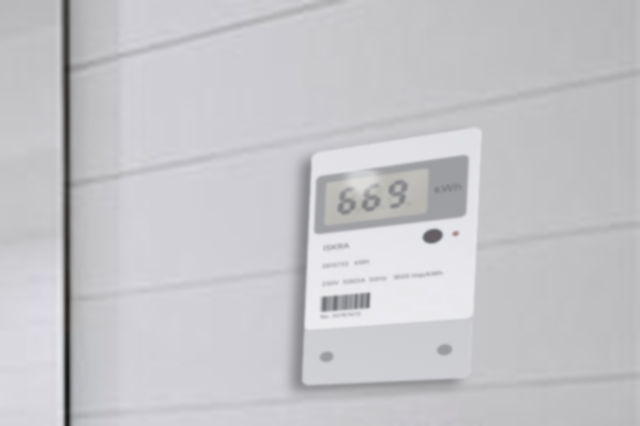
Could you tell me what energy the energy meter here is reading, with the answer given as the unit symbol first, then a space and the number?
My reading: kWh 669
